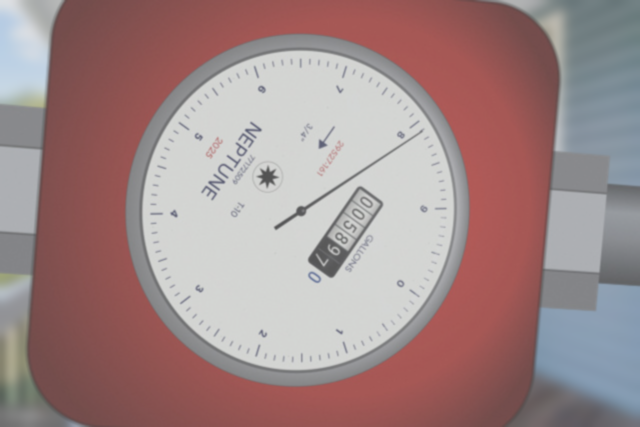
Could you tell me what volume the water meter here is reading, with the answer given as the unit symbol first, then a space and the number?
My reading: gal 58968.1
